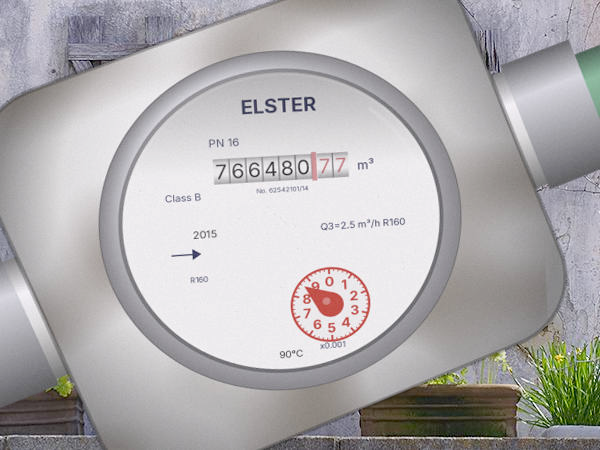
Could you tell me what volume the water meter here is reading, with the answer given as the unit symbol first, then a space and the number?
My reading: m³ 766480.778
